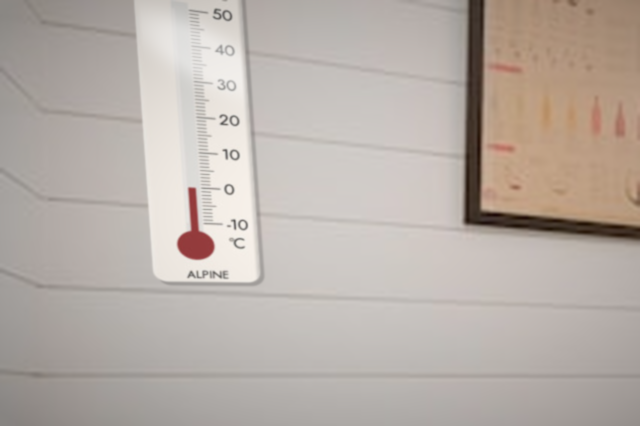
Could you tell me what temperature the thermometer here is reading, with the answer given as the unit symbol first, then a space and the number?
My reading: °C 0
